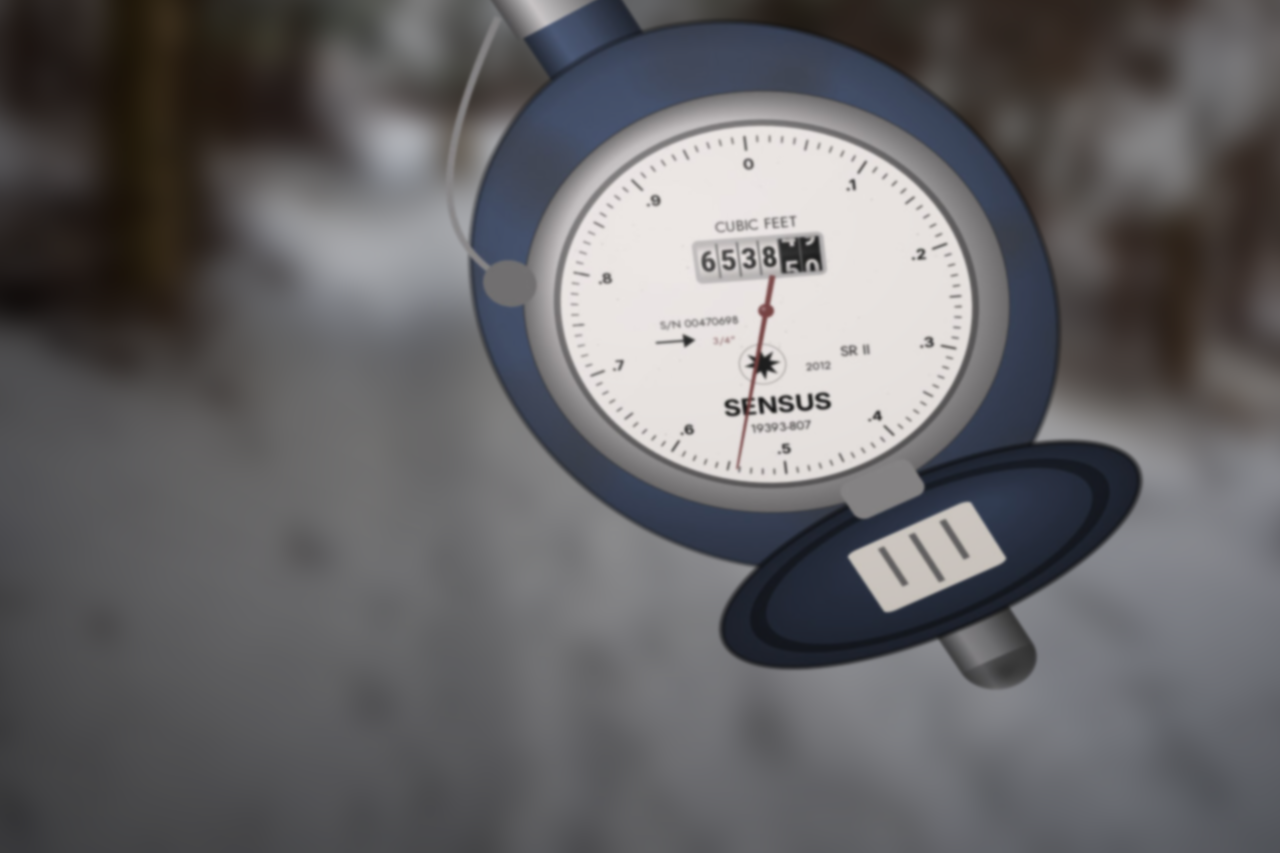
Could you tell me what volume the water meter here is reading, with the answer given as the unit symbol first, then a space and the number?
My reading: ft³ 653849.54
